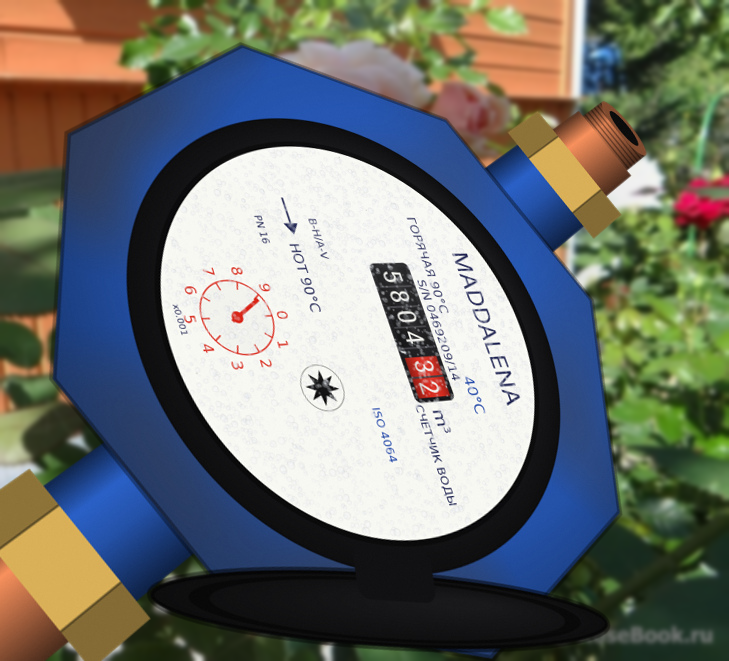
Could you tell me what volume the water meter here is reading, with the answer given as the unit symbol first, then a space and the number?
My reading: m³ 5804.319
